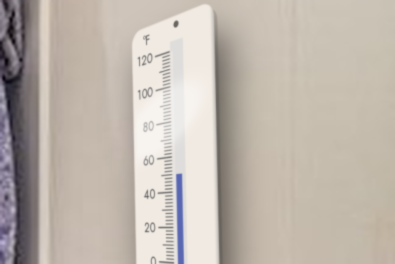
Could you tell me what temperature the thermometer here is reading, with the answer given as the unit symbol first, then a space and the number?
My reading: °F 50
